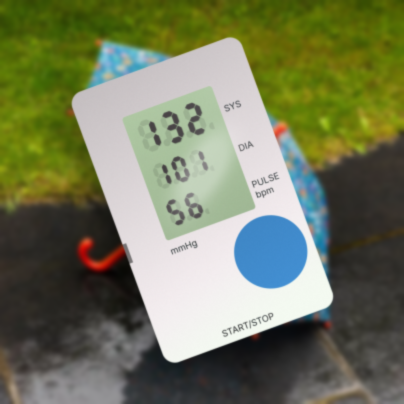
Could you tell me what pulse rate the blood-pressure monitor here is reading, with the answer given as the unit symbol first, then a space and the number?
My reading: bpm 56
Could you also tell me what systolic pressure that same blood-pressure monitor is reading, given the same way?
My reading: mmHg 132
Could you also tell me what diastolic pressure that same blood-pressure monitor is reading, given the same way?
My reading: mmHg 101
